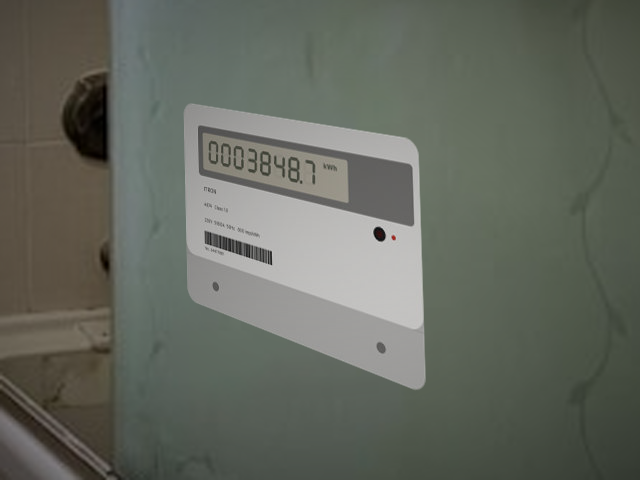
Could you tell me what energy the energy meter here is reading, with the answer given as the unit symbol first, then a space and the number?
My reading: kWh 3848.7
